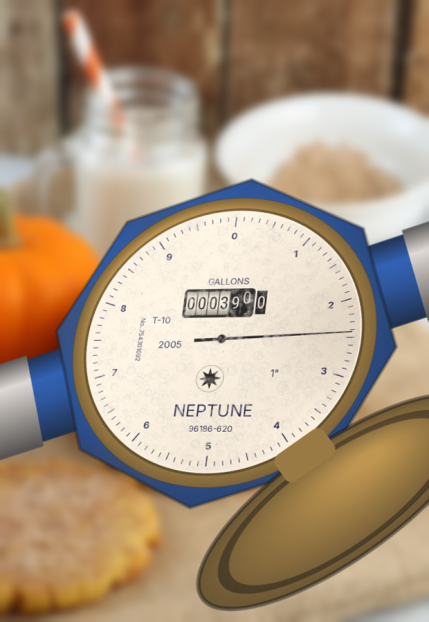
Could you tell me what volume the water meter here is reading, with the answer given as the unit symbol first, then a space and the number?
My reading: gal 3902.4
